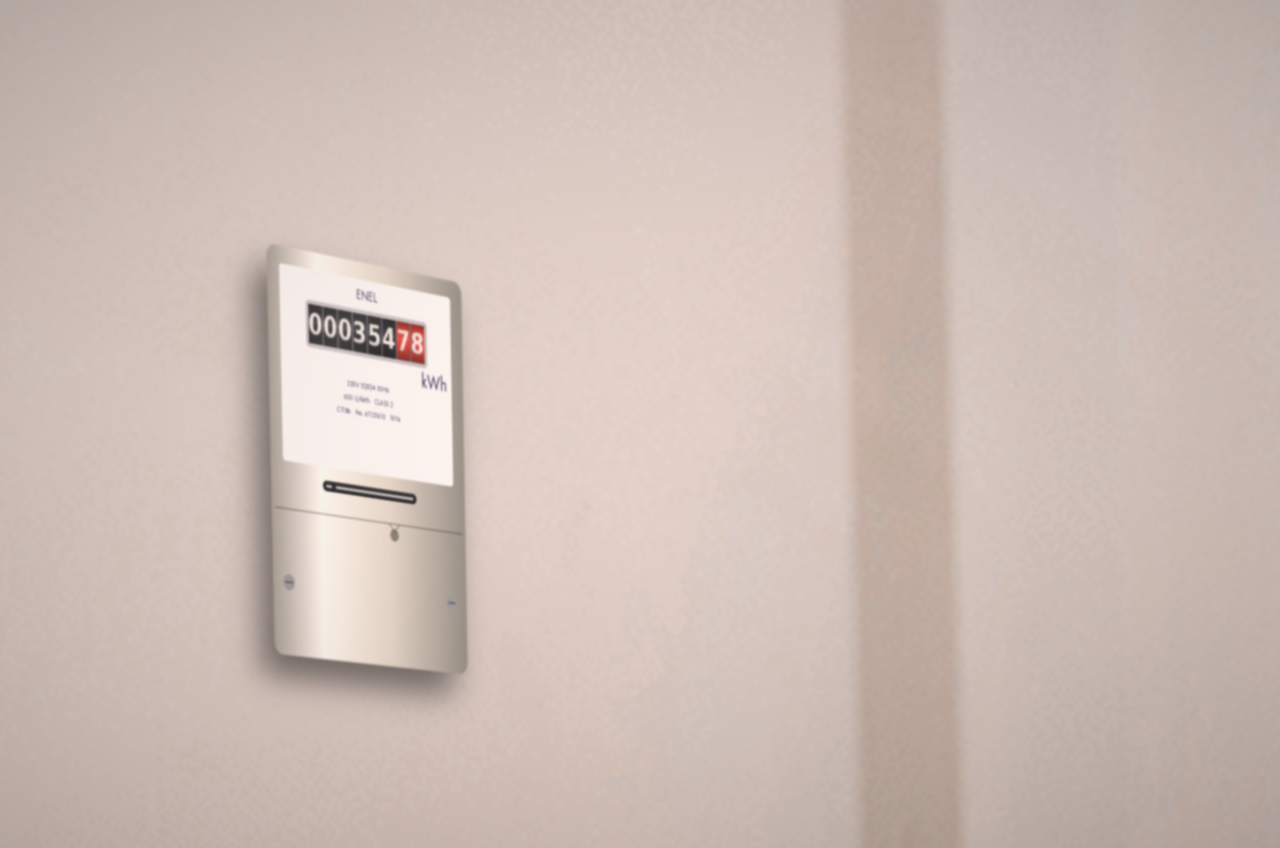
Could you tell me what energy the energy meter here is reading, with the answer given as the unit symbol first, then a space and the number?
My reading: kWh 354.78
